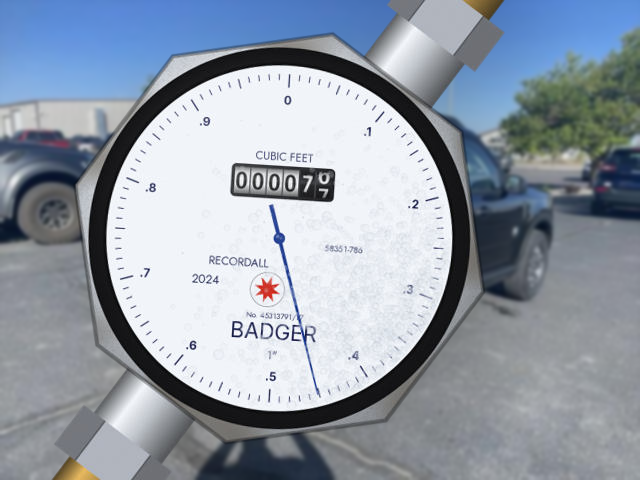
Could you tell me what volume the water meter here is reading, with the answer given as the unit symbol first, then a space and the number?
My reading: ft³ 76.45
